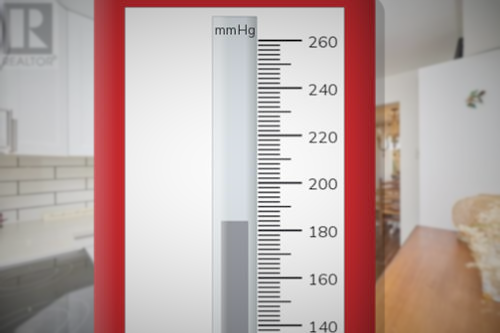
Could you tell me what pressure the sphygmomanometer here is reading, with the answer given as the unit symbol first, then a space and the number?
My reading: mmHg 184
